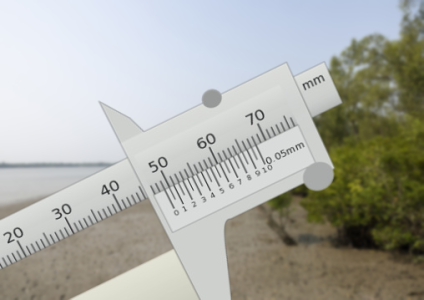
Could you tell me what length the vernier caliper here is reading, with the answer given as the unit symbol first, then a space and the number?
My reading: mm 49.0
